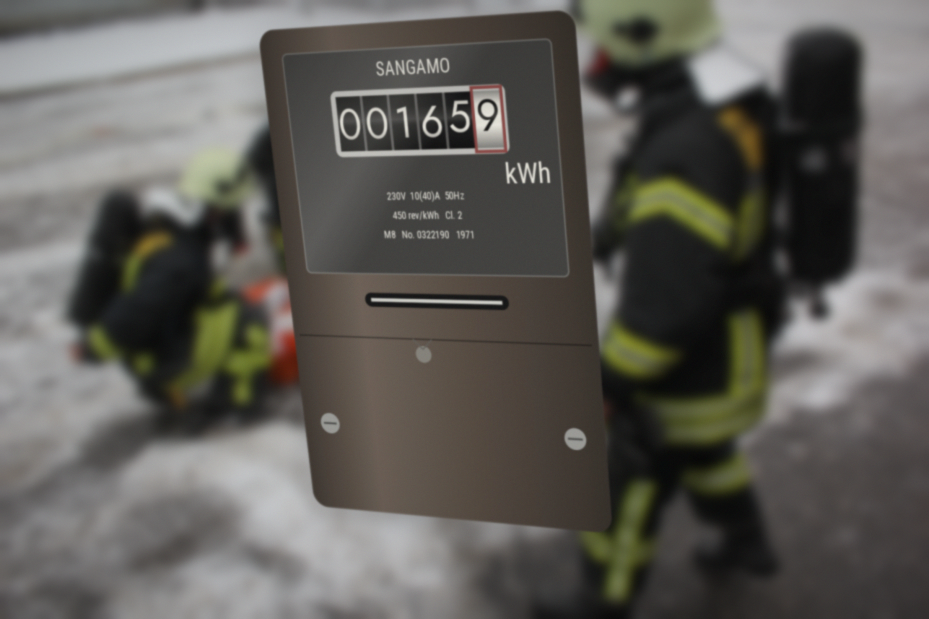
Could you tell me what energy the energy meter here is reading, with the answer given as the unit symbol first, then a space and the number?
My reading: kWh 165.9
